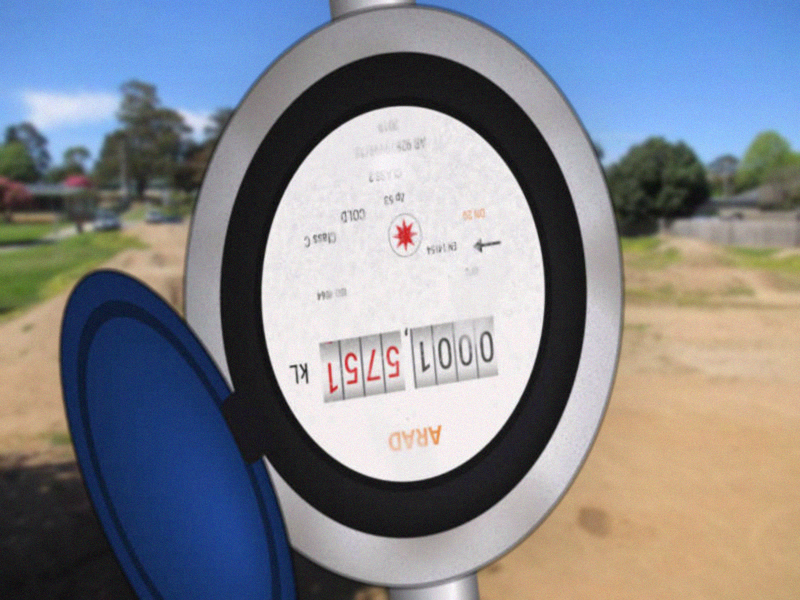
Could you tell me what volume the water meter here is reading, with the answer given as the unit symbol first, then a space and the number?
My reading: kL 1.5751
